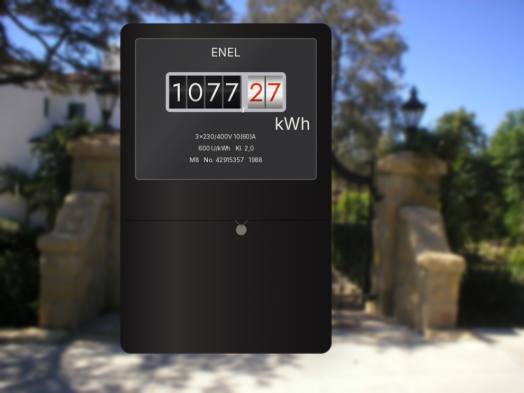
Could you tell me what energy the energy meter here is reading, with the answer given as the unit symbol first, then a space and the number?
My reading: kWh 1077.27
